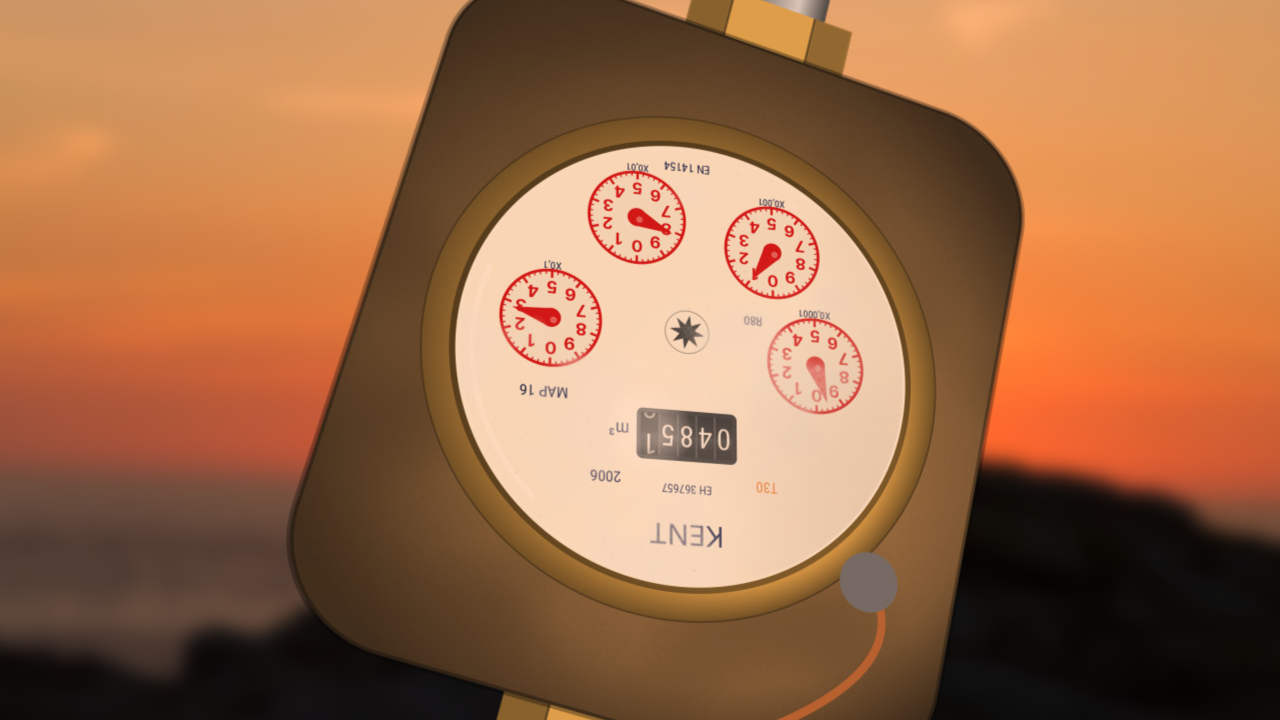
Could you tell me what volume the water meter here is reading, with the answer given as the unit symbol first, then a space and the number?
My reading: m³ 4851.2809
